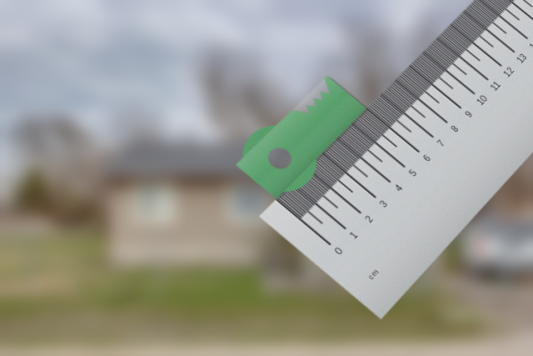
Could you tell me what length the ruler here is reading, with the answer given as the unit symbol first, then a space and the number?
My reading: cm 6
